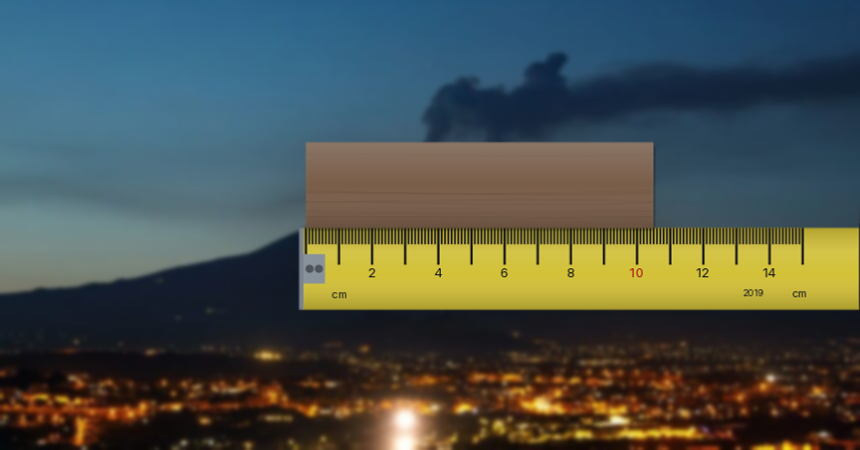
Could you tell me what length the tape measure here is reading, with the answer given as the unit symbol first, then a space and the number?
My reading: cm 10.5
